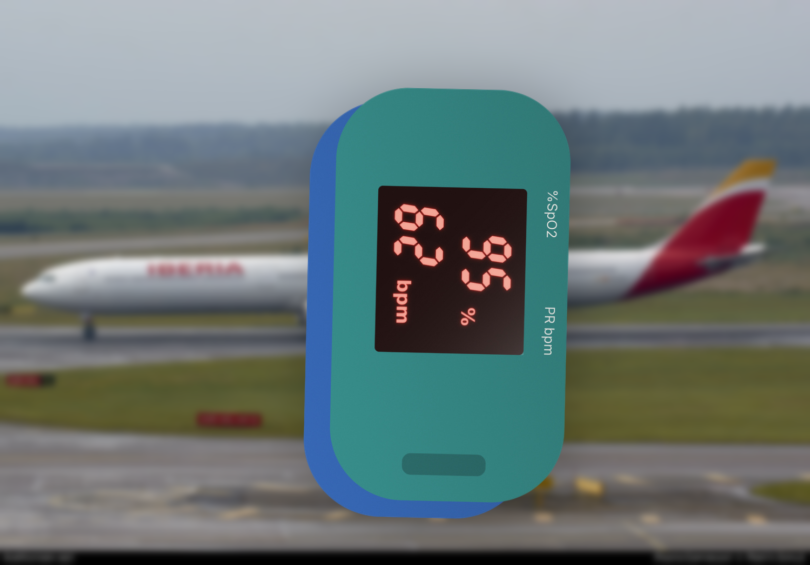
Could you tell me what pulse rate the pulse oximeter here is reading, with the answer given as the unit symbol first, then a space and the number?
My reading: bpm 62
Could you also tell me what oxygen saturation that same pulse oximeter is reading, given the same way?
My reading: % 95
